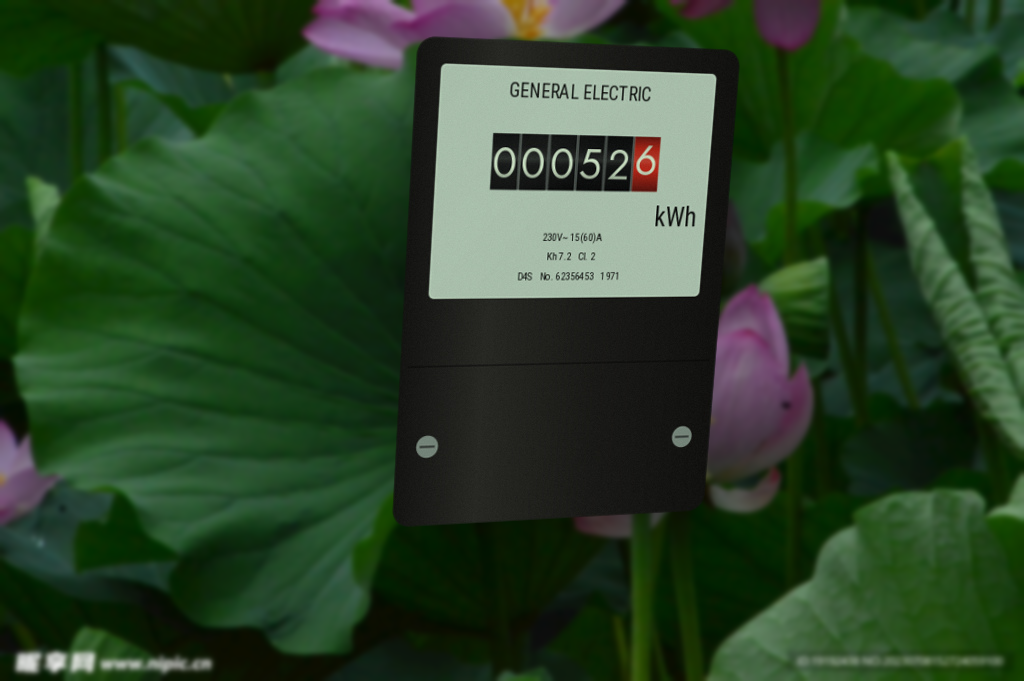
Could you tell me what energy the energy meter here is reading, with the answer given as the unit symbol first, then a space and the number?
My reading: kWh 52.6
